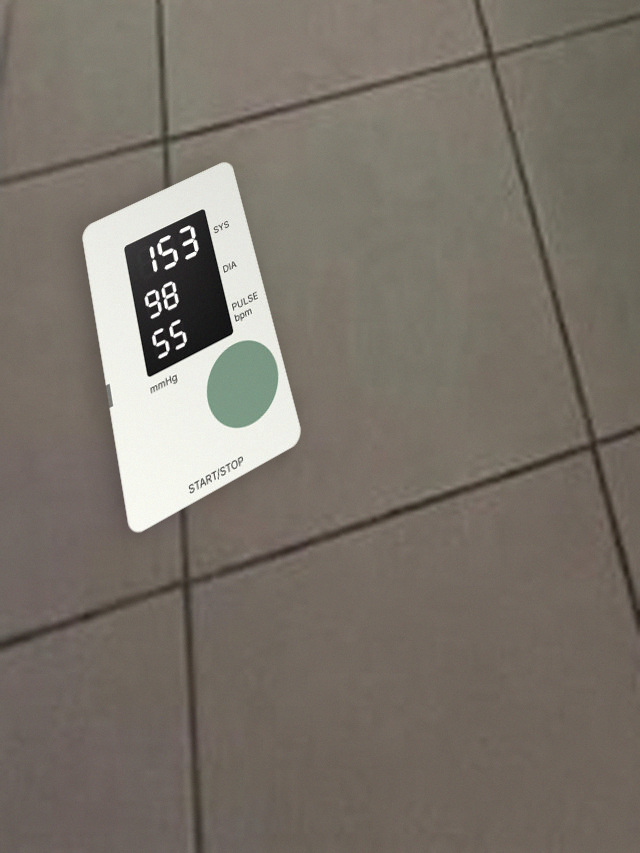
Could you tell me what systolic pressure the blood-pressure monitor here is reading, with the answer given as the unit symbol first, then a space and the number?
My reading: mmHg 153
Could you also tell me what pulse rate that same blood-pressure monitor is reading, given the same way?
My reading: bpm 55
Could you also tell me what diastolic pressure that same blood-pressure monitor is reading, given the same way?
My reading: mmHg 98
